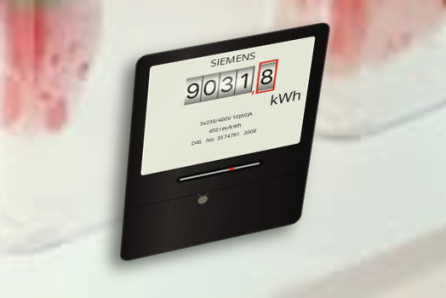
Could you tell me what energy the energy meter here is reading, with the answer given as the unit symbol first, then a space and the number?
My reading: kWh 9031.8
